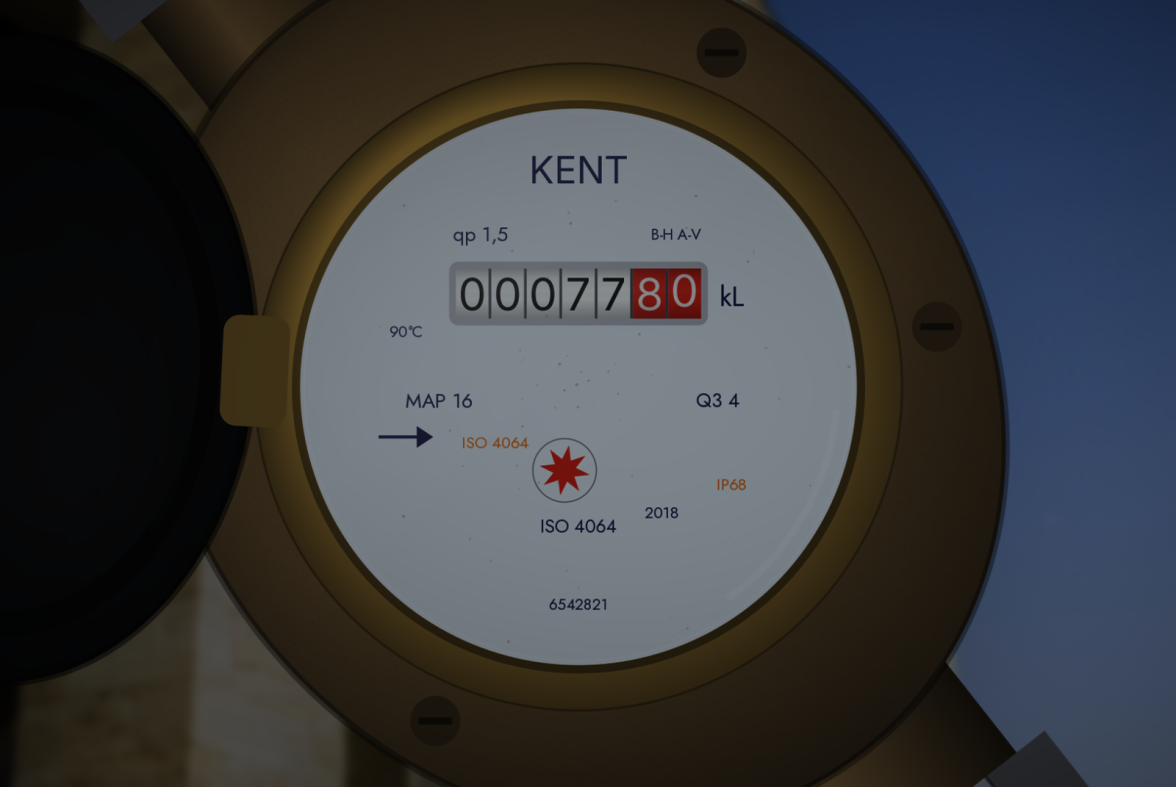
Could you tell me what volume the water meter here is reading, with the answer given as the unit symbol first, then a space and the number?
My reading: kL 77.80
